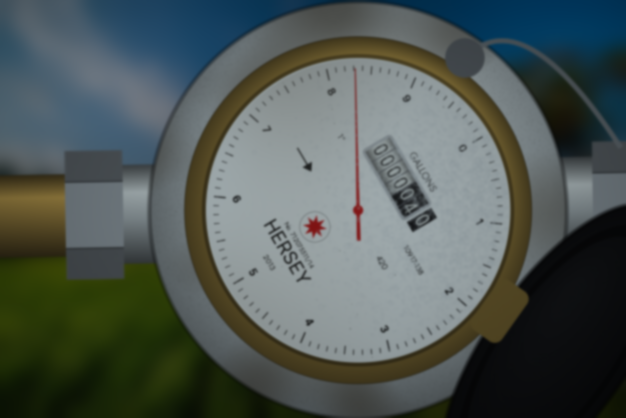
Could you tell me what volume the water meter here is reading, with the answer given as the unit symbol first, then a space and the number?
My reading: gal 38.3
